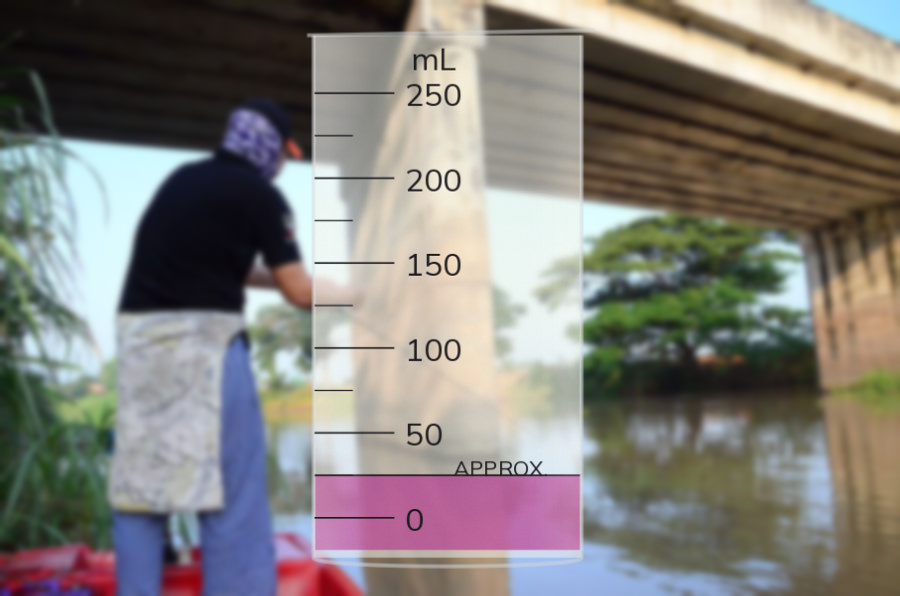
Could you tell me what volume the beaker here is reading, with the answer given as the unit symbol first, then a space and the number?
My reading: mL 25
